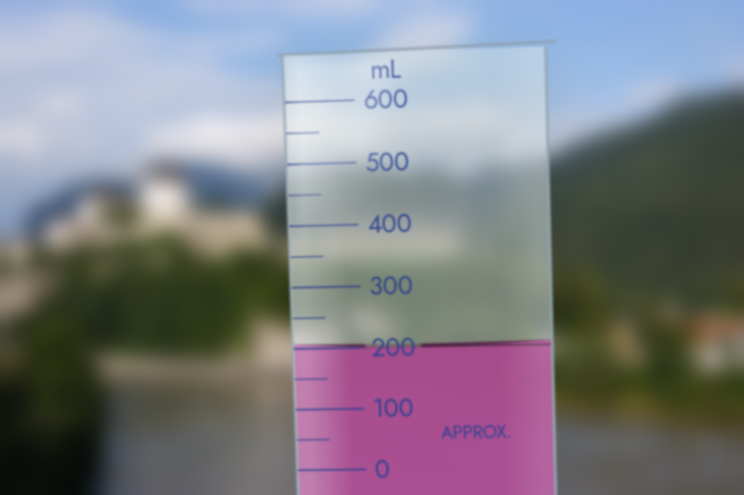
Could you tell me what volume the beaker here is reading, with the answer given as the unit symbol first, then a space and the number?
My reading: mL 200
